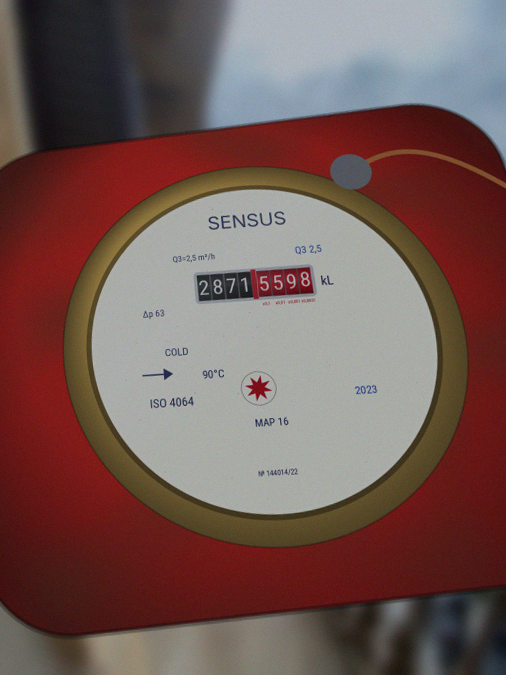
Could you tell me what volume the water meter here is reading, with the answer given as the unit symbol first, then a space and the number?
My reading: kL 2871.5598
